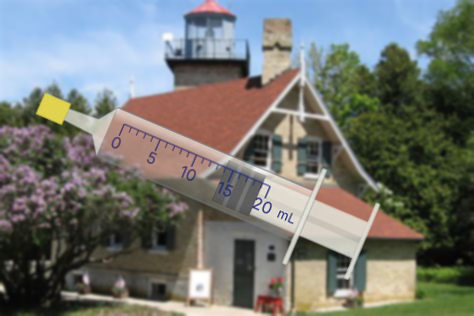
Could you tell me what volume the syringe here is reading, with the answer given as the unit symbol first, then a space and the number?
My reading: mL 14
